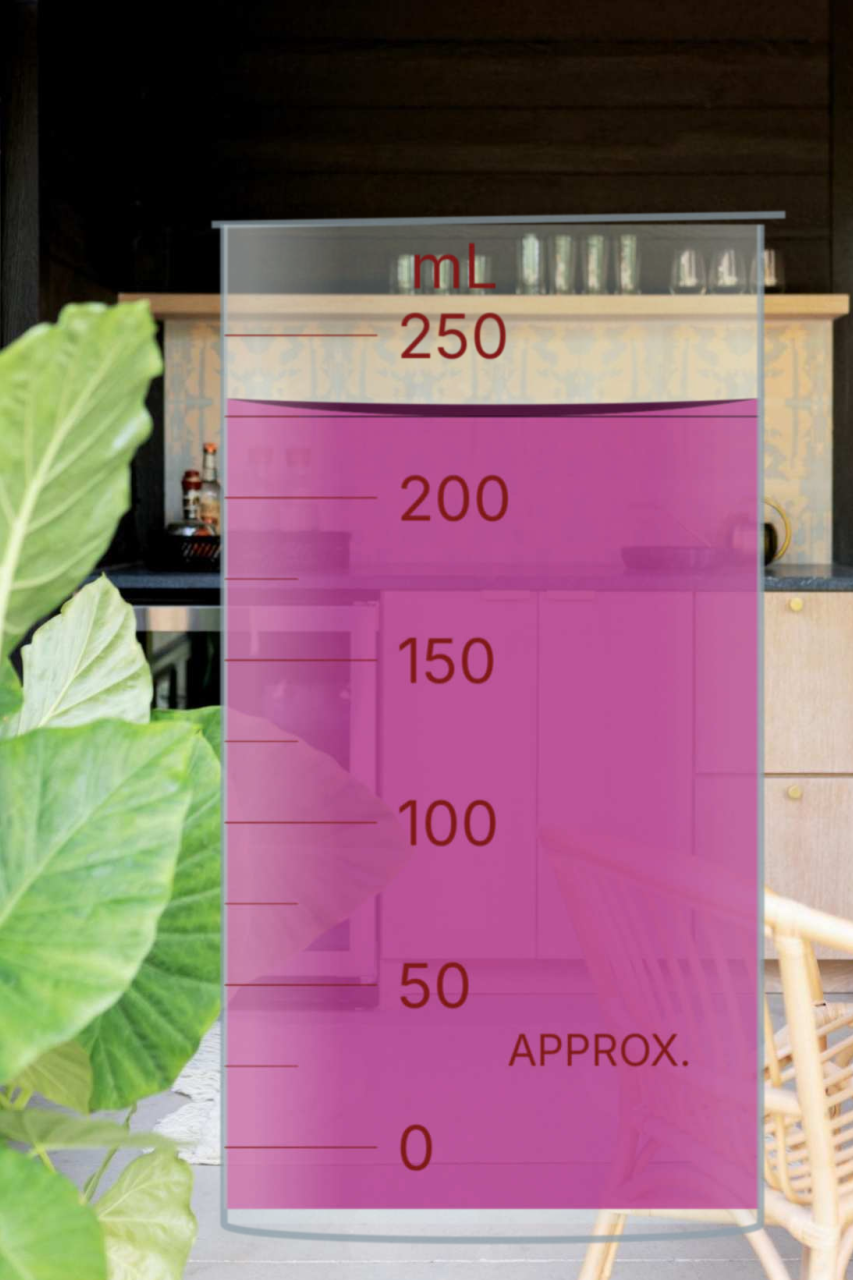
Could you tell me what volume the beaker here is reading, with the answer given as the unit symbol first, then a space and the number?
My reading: mL 225
